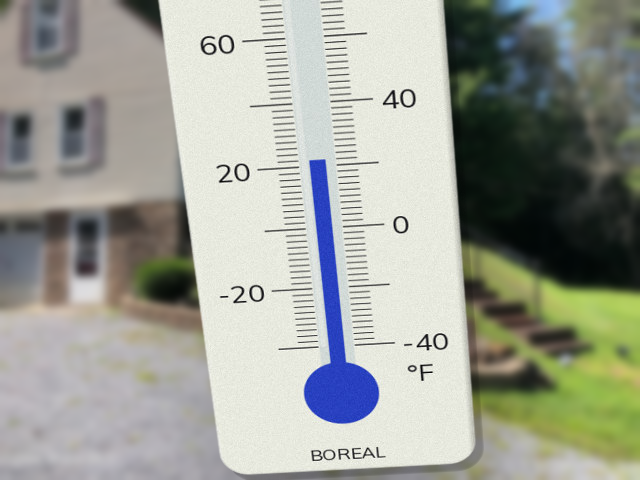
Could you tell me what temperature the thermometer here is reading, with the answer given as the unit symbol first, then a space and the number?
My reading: °F 22
